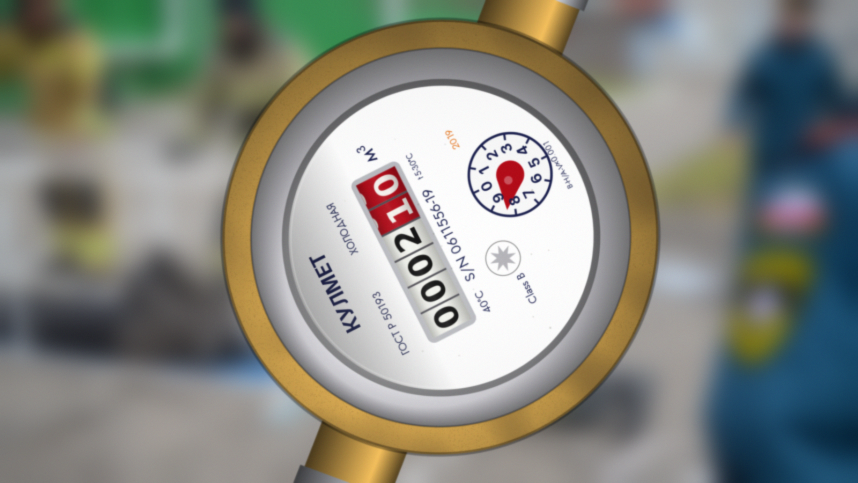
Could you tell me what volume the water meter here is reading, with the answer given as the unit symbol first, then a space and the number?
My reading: m³ 2.098
